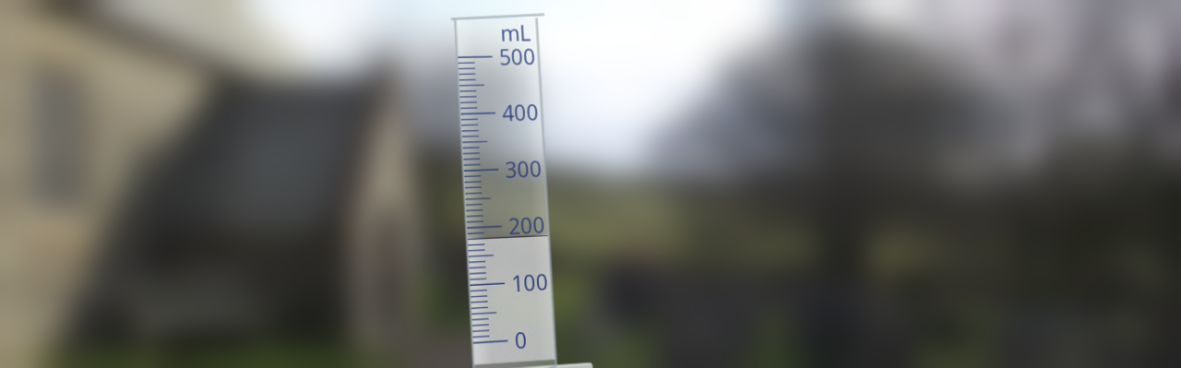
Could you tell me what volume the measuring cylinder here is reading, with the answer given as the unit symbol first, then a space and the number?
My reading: mL 180
